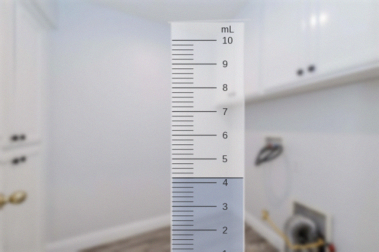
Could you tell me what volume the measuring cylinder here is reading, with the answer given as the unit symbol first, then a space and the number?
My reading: mL 4.2
